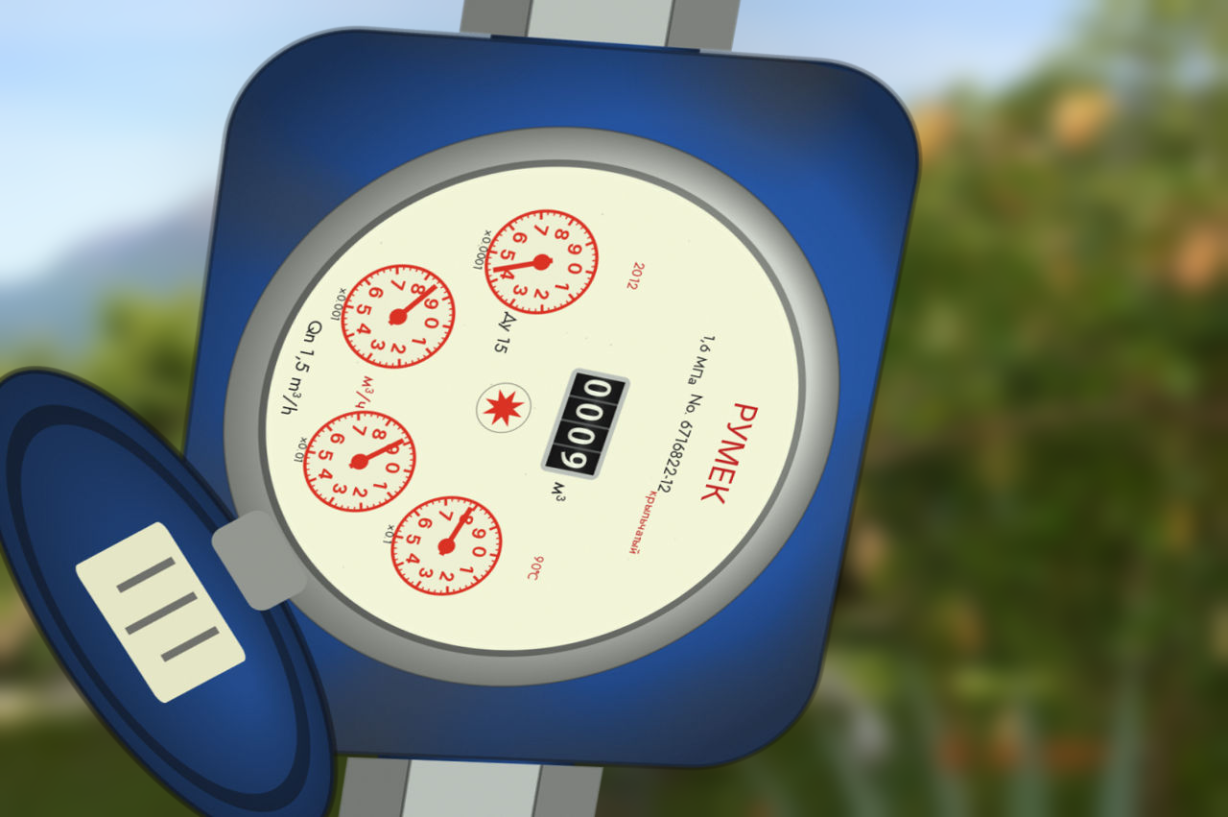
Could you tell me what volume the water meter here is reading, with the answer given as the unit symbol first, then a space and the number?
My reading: m³ 9.7884
